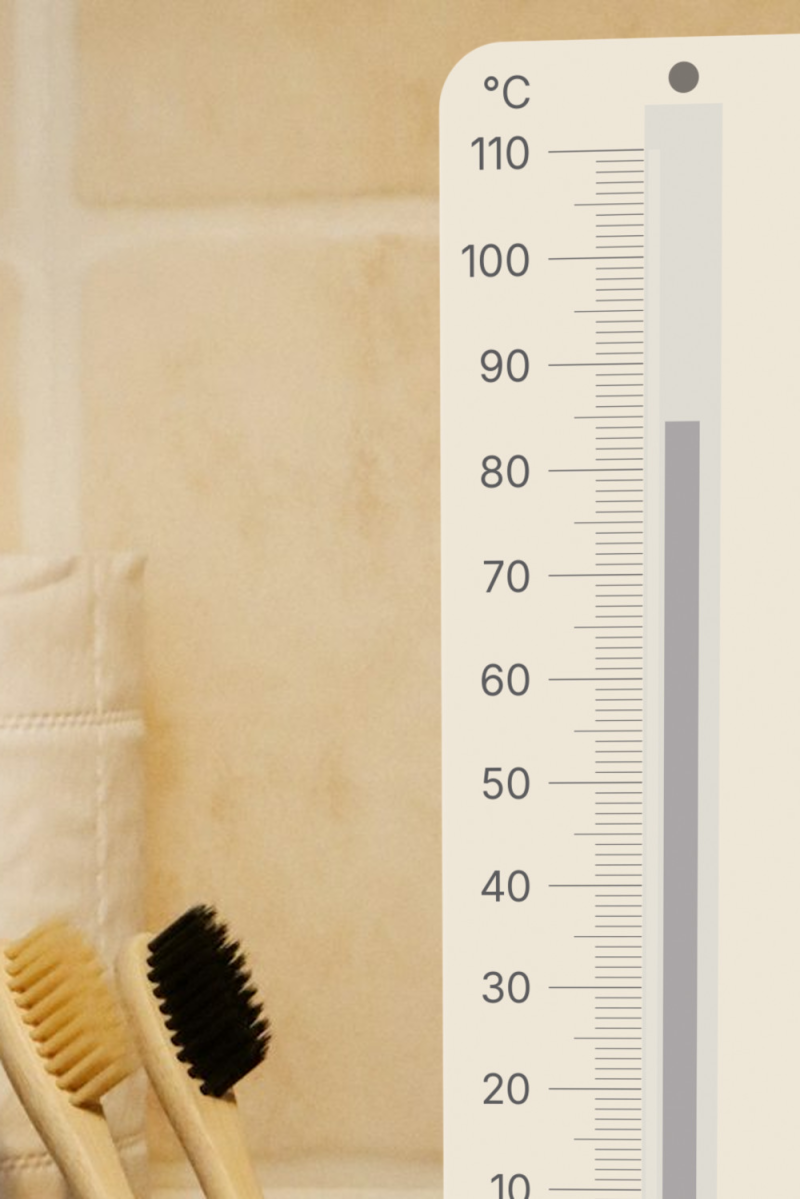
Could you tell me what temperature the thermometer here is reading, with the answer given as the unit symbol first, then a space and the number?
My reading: °C 84.5
